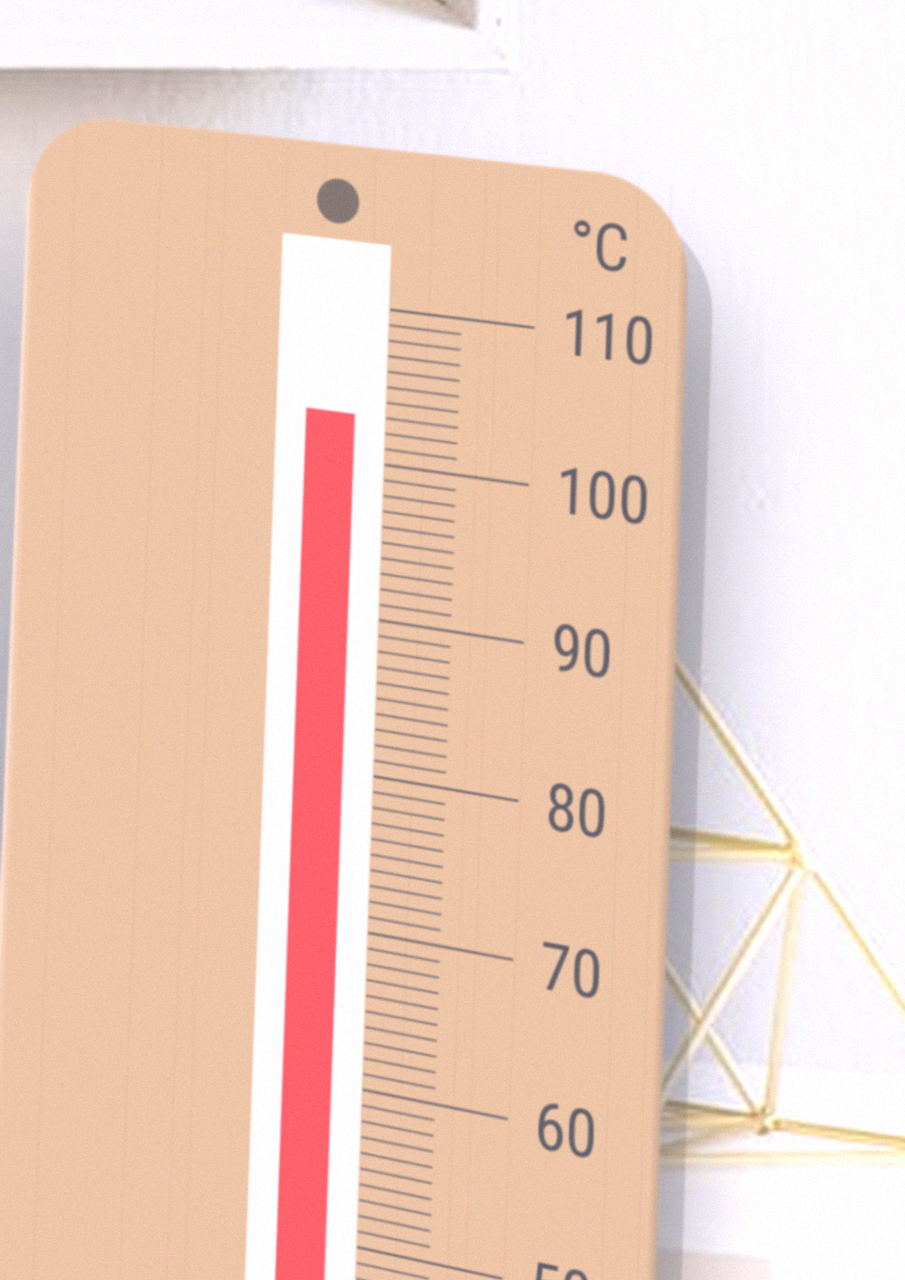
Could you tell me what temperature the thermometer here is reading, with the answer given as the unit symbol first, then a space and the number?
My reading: °C 103
